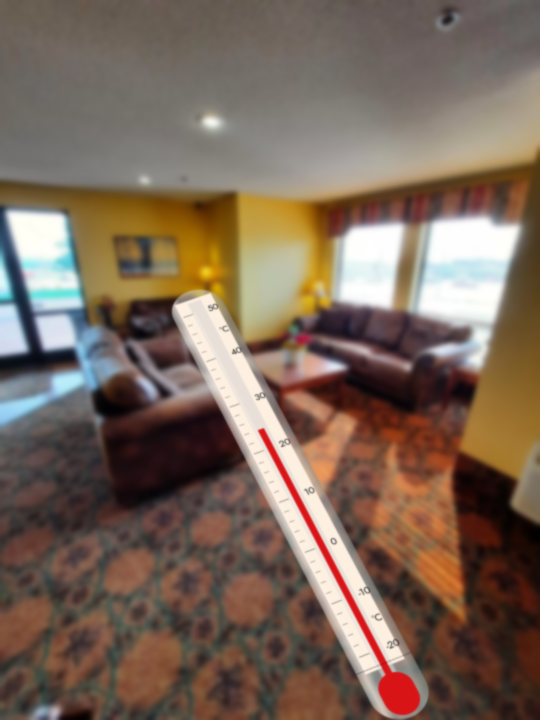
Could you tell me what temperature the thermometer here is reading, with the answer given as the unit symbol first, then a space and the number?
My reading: °C 24
